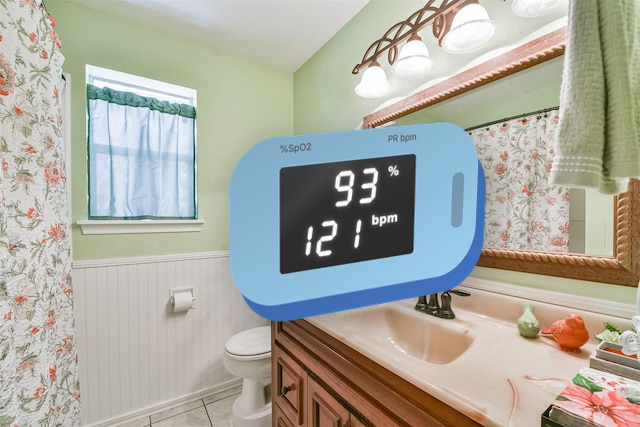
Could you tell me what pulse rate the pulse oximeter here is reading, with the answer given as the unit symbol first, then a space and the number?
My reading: bpm 121
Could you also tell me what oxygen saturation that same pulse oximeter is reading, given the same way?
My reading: % 93
